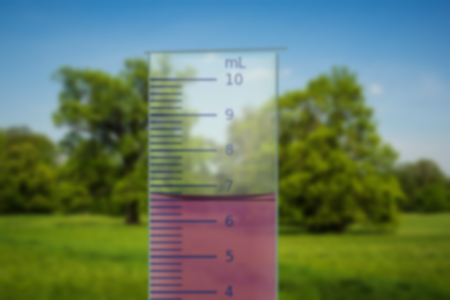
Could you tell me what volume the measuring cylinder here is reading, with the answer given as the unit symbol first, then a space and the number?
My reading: mL 6.6
